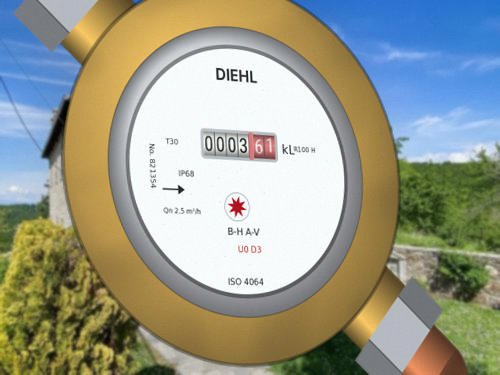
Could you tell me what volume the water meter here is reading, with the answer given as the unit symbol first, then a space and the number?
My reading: kL 3.61
